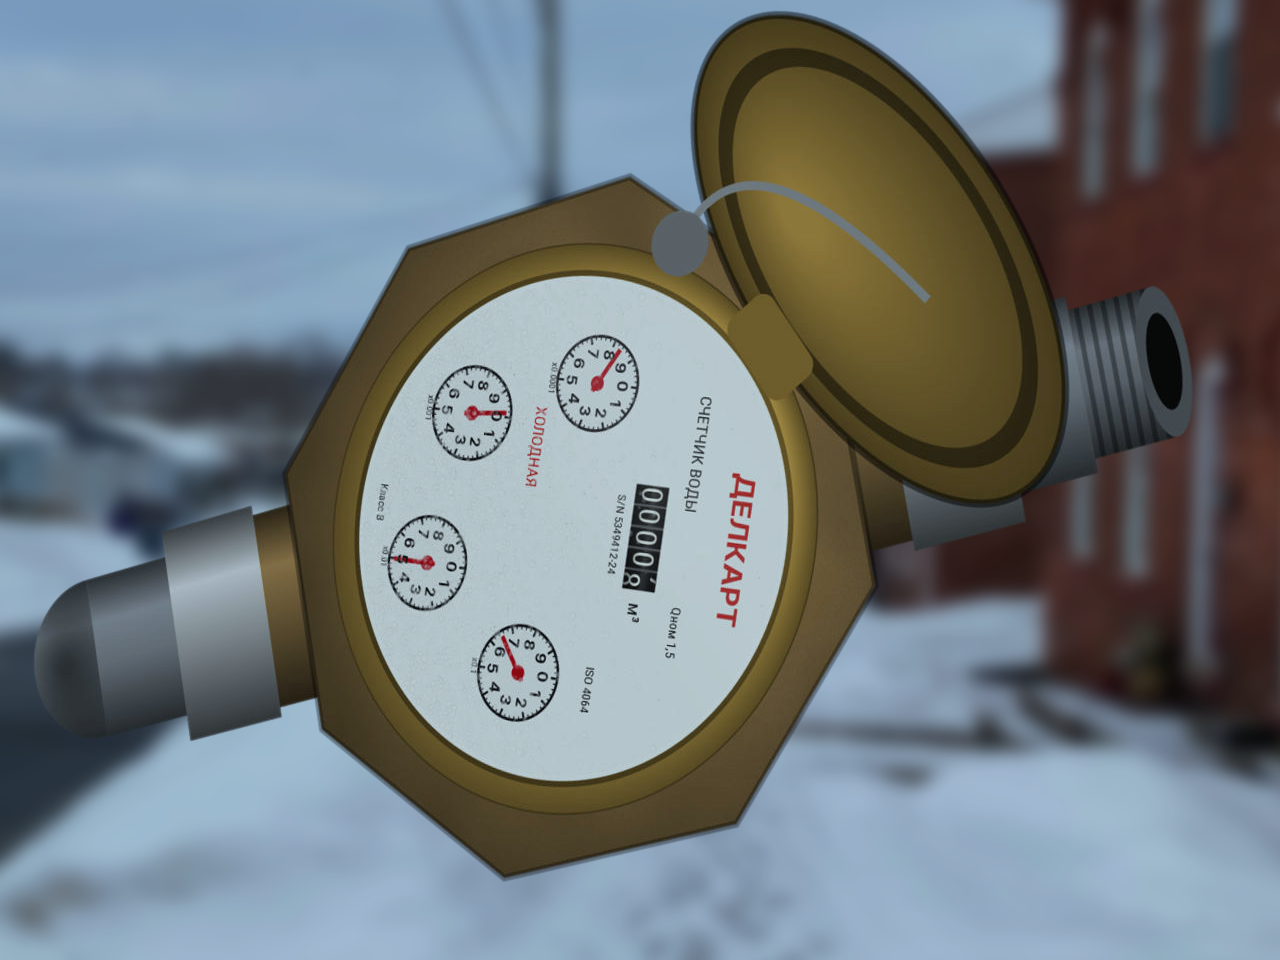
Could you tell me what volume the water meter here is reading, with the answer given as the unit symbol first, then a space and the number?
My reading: m³ 7.6498
